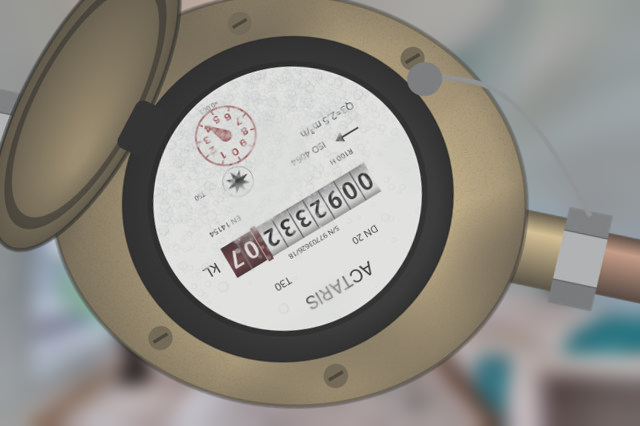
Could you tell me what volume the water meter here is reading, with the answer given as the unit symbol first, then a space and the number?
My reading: kL 92332.074
